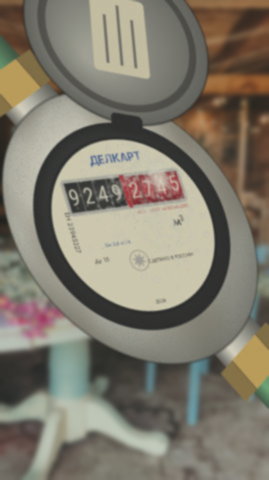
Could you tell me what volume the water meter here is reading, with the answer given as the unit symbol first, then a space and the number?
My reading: m³ 9249.2745
